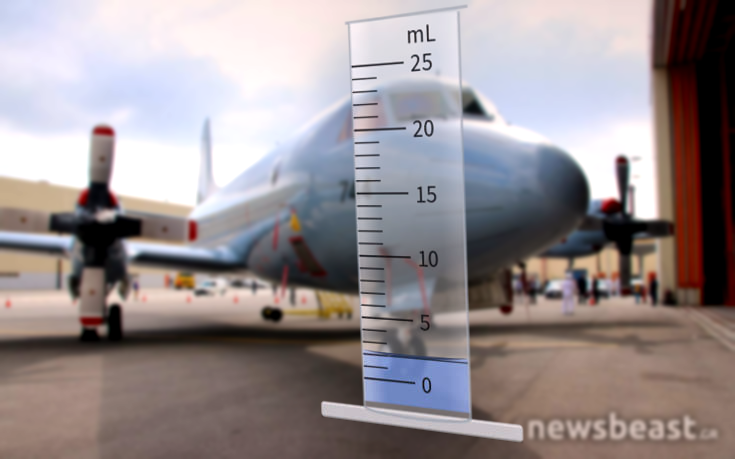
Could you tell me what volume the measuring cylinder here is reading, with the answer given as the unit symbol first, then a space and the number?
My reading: mL 2
